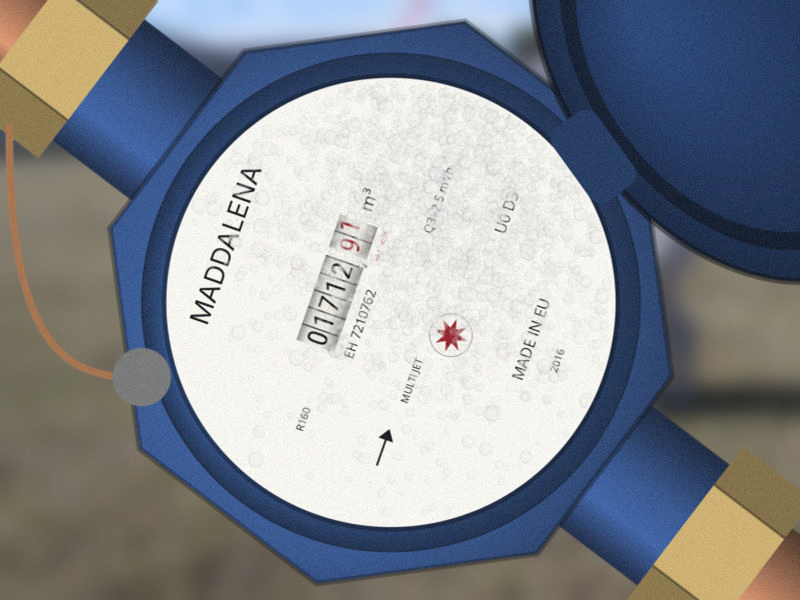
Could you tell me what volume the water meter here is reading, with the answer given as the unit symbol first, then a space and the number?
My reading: m³ 1712.91
